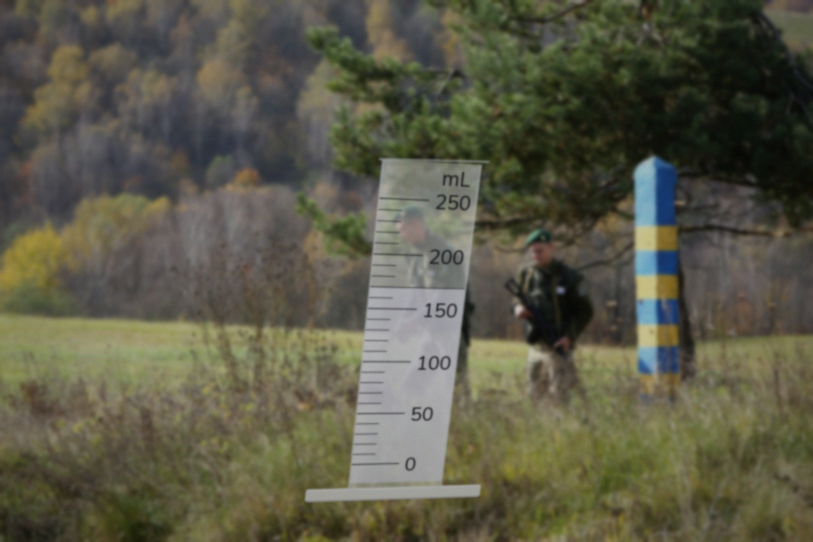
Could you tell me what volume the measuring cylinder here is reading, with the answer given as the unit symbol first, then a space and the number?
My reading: mL 170
